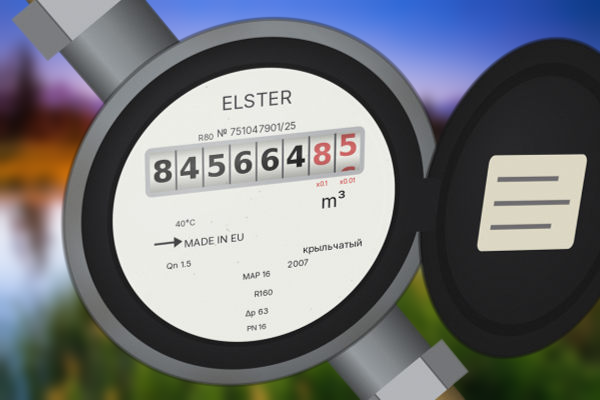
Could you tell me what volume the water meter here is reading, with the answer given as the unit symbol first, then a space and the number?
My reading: m³ 845664.85
